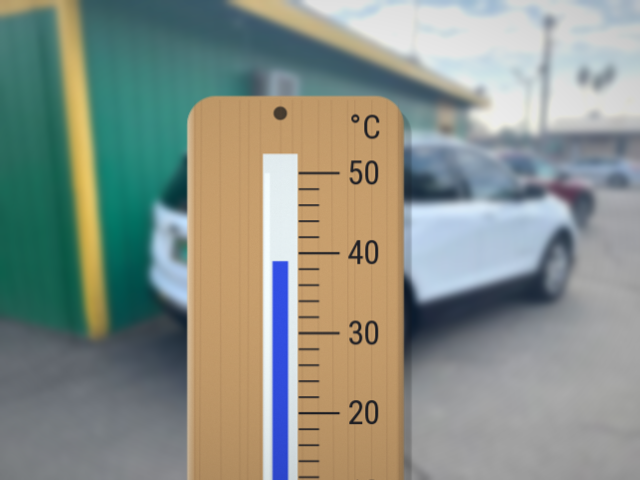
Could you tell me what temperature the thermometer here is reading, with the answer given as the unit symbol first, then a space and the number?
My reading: °C 39
